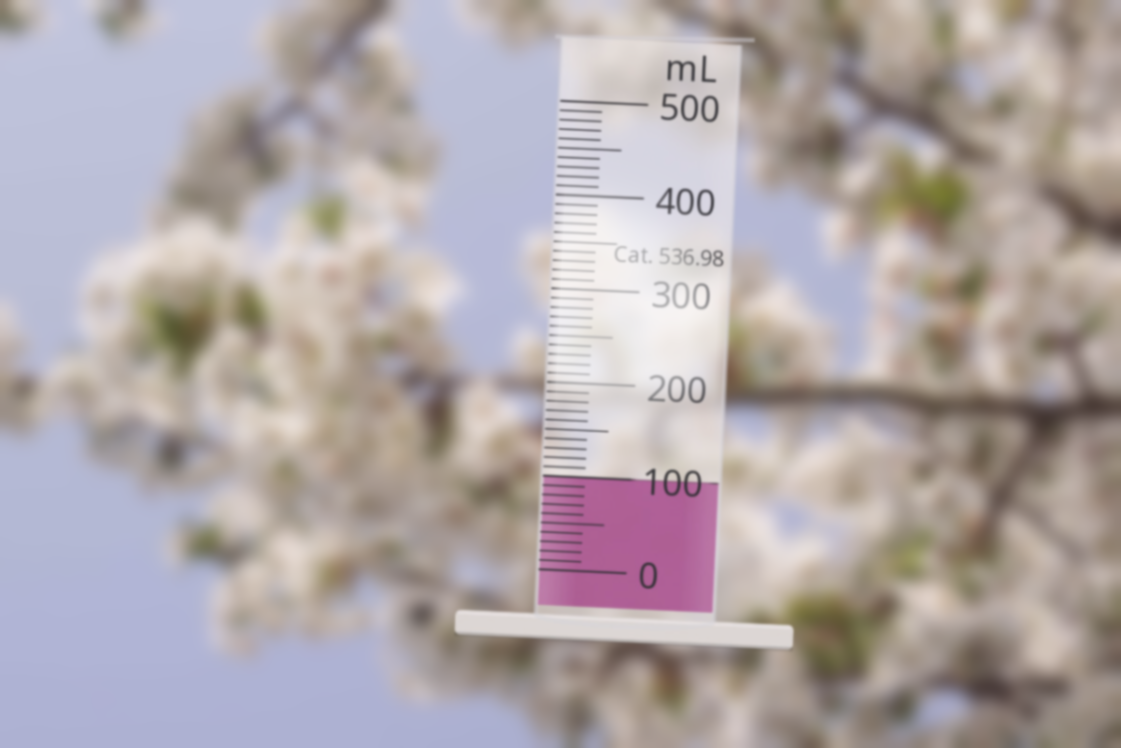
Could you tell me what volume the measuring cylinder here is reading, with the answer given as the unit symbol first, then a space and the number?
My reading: mL 100
